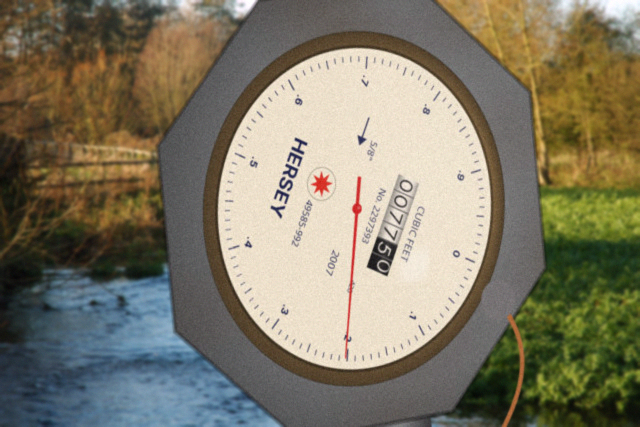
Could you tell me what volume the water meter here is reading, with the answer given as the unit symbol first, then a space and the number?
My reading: ft³ 7750.20
